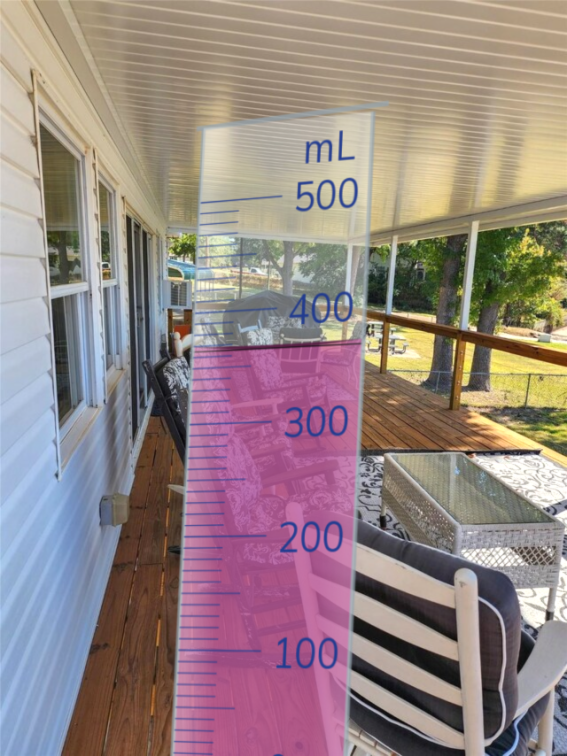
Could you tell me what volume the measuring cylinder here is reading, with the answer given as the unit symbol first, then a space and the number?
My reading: mL 365
